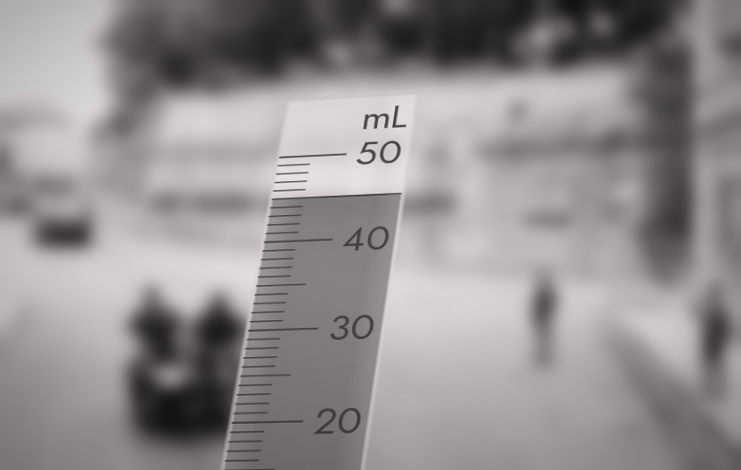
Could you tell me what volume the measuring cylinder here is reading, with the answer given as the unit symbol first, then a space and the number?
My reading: mL 45
